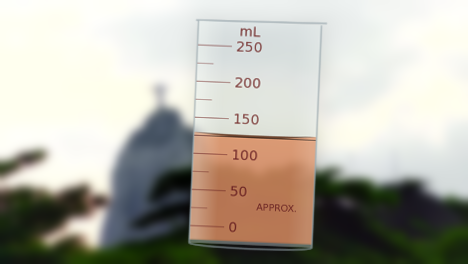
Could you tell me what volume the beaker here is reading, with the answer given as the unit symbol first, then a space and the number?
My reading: mL 125
